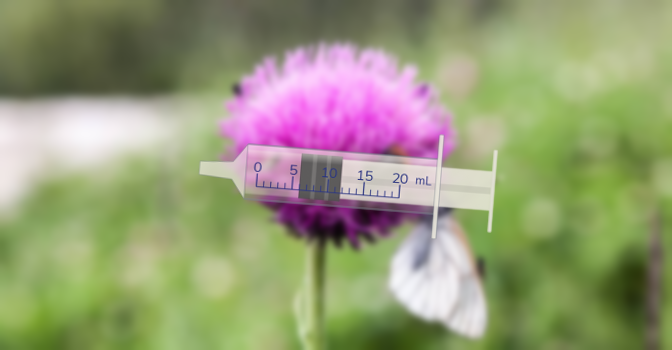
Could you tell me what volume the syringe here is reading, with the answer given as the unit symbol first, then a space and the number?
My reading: mL 6
